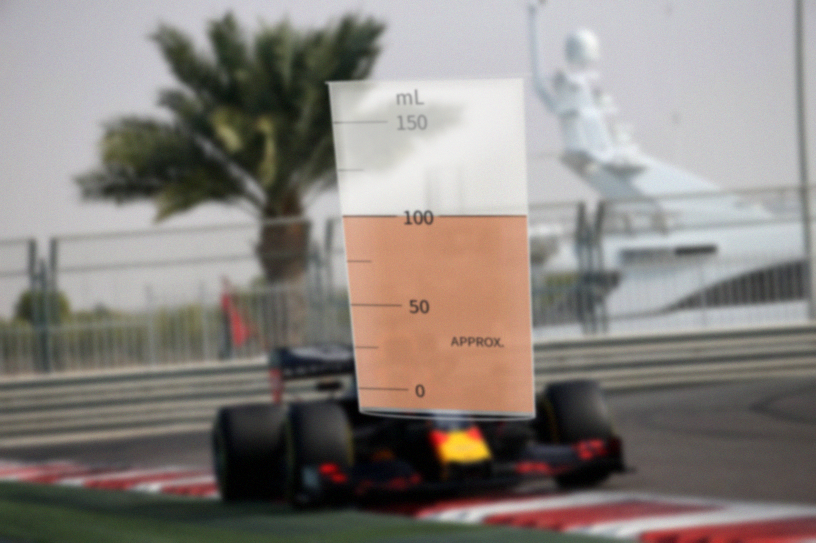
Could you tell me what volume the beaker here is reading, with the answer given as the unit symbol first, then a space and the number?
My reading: mL 100
